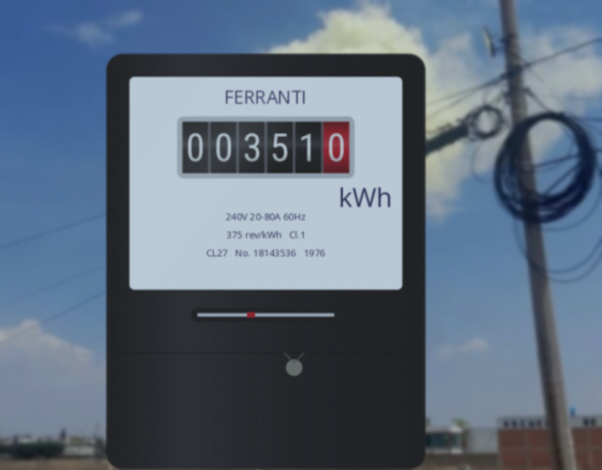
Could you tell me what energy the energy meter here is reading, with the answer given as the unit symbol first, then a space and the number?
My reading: kWh 351.0
